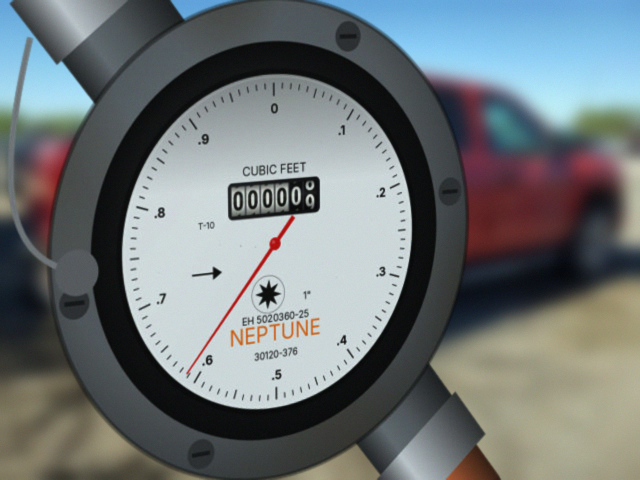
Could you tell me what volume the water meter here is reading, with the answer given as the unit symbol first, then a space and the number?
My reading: ft³ 8.61
